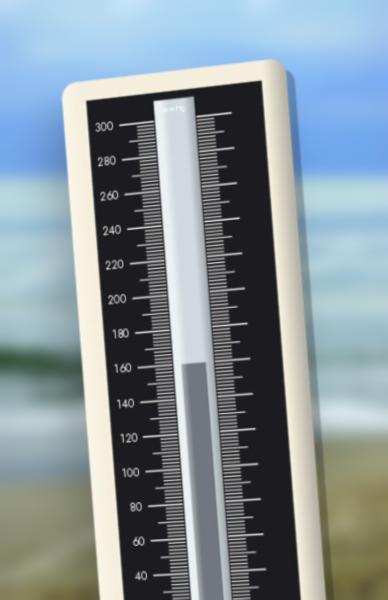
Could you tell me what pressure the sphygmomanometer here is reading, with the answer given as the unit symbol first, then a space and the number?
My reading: mmHg 160
